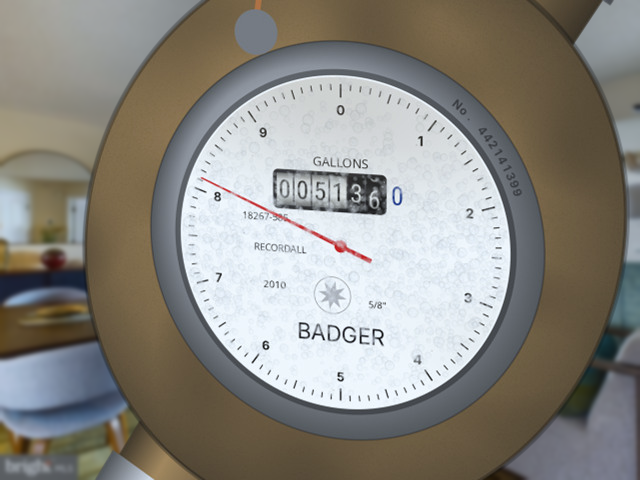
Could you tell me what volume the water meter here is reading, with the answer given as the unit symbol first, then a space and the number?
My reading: gal 51358.1
